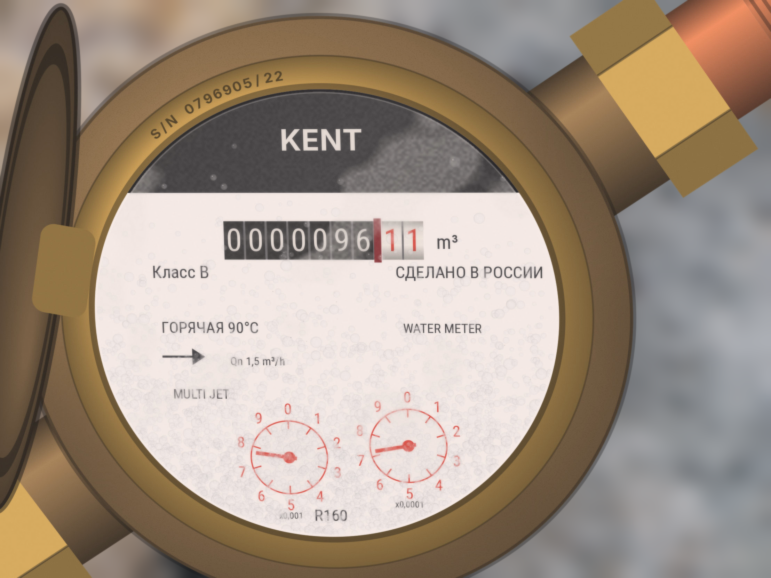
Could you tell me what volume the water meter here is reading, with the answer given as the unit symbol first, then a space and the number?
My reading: m³ 96.1177
